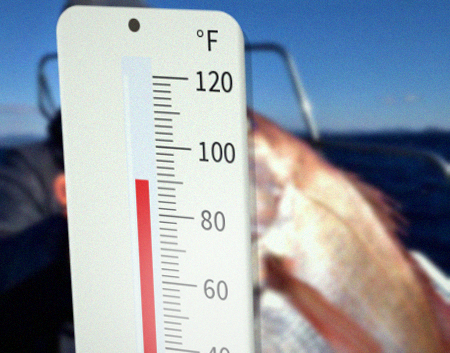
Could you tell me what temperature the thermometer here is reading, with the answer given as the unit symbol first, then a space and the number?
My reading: °F 90
